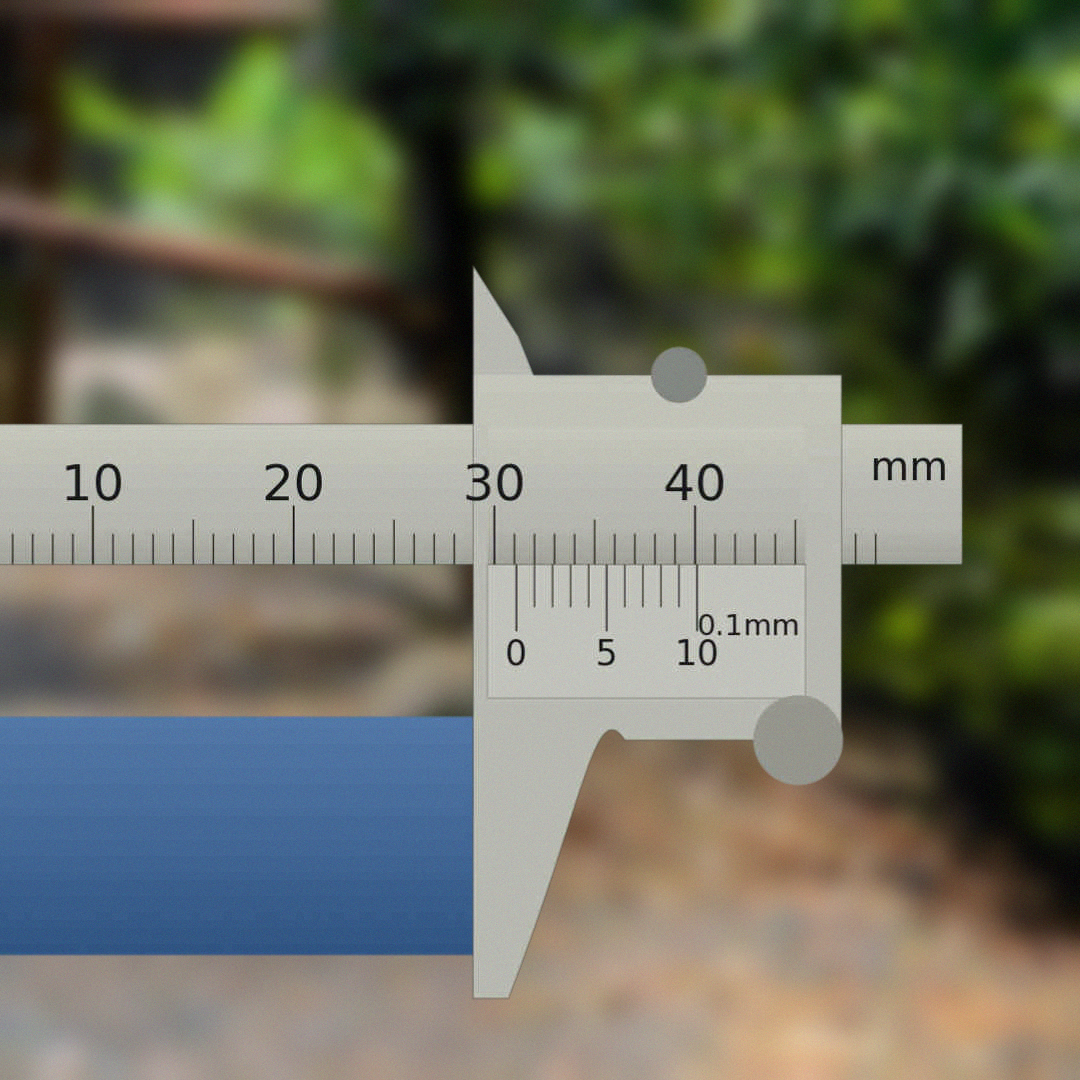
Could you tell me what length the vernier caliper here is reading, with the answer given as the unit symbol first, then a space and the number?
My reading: mm 31.1
